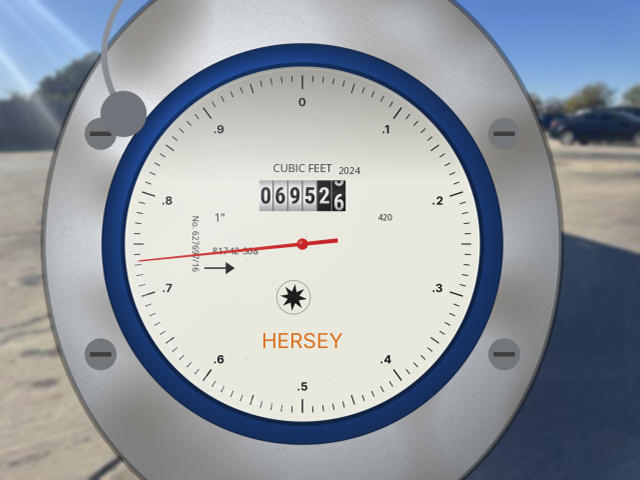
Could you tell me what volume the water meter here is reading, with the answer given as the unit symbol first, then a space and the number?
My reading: ft³ 69525.73
